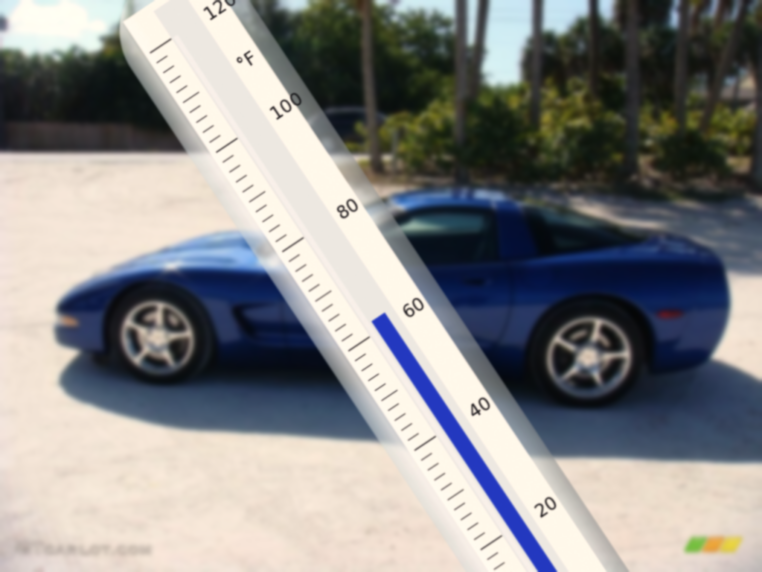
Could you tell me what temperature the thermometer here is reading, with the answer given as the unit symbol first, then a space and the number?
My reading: °F 62
